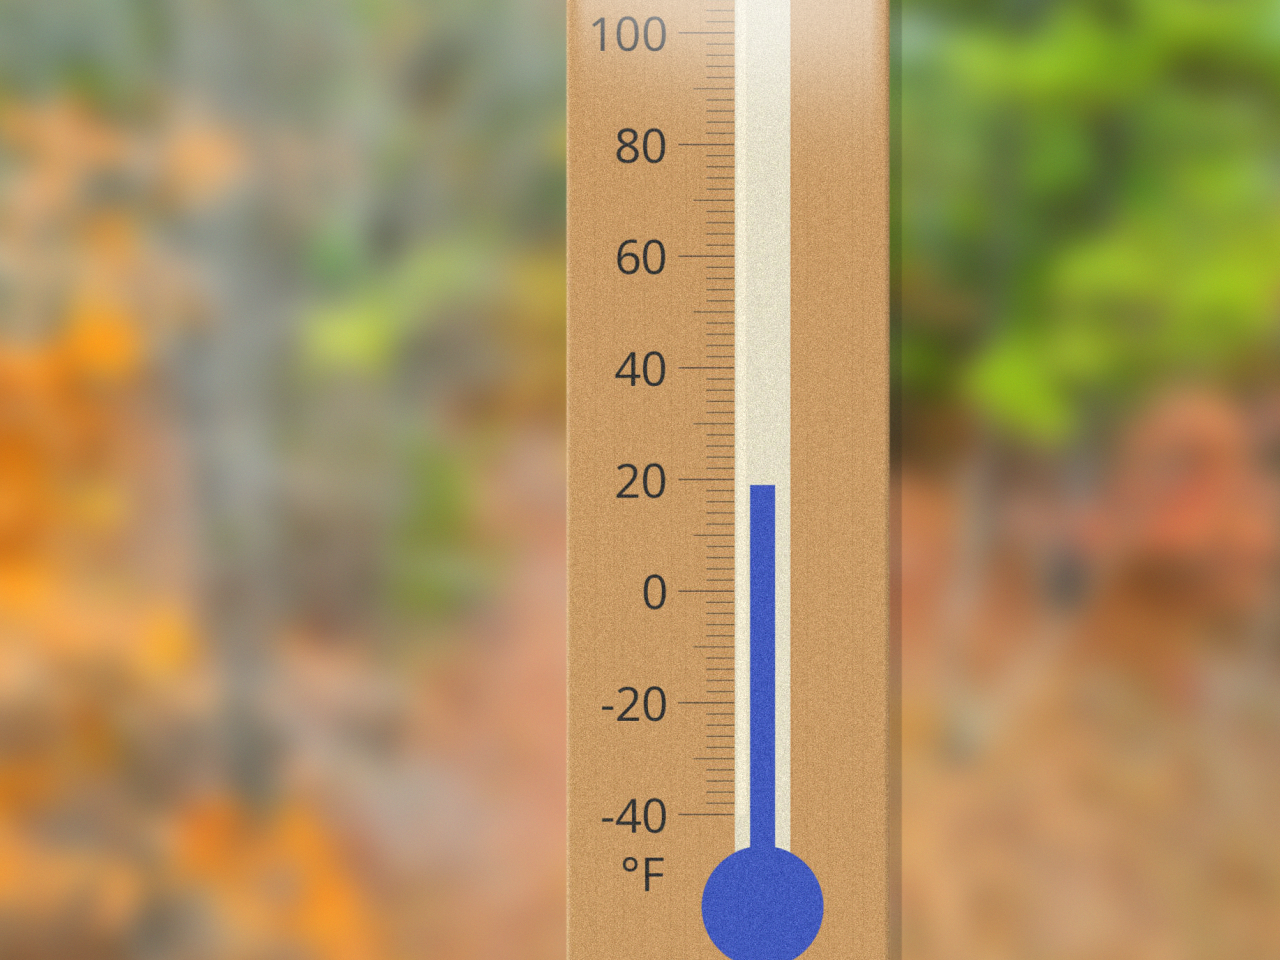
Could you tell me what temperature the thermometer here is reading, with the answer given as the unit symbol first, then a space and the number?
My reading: °F 19
